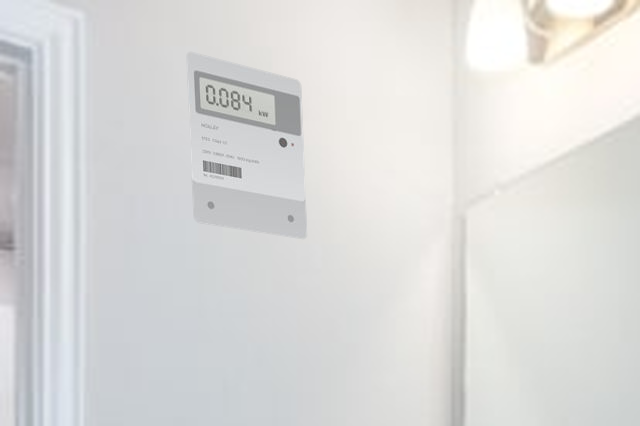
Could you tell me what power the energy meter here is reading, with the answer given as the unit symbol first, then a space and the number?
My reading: kW 0.084
